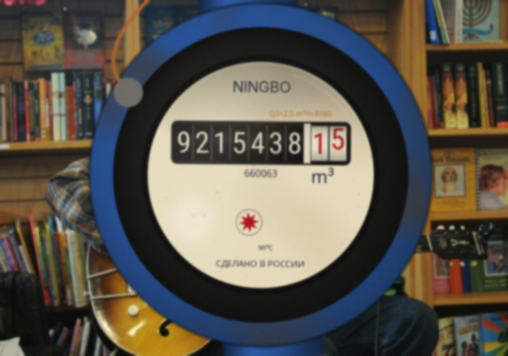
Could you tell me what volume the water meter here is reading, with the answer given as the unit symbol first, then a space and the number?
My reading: m³ 9215438.15
